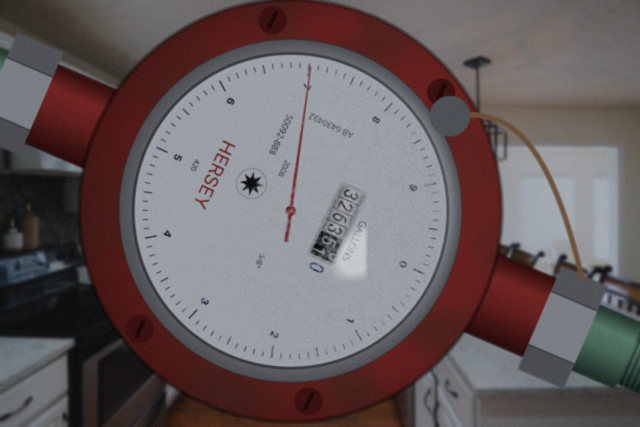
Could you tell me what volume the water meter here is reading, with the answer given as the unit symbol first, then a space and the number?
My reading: gal 3263507.0
